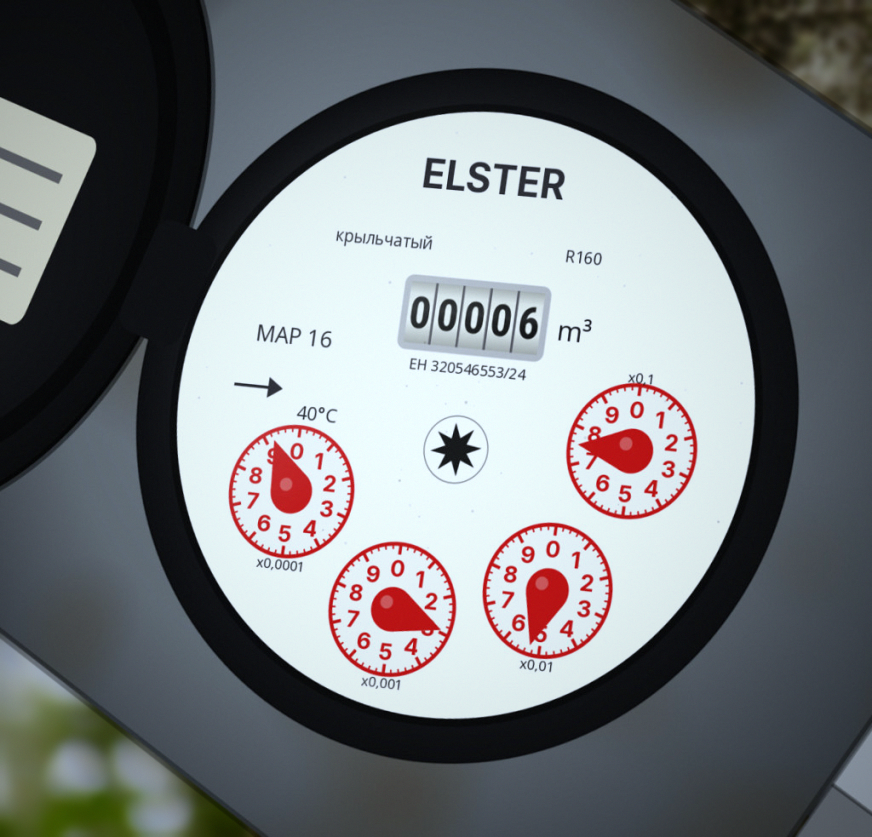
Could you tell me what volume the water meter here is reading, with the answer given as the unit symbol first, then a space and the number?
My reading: m³ 6.7529
